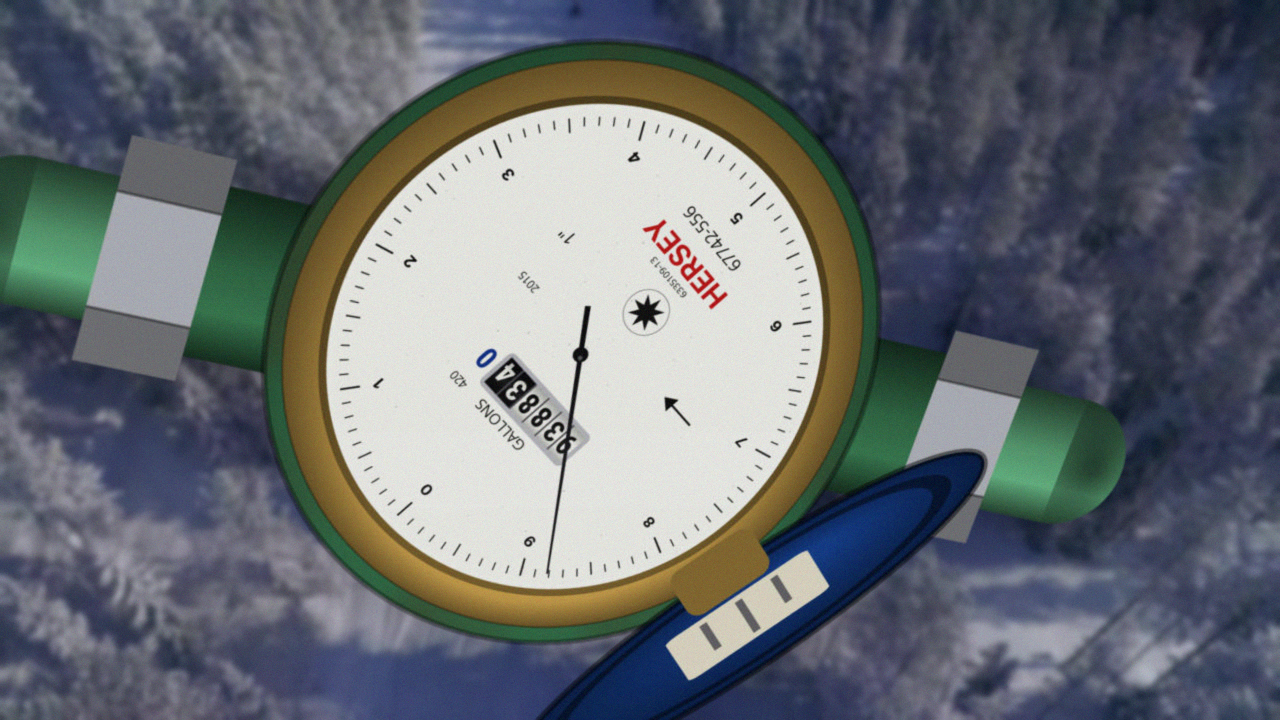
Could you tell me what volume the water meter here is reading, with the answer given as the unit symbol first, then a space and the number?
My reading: gal 9388338.8
